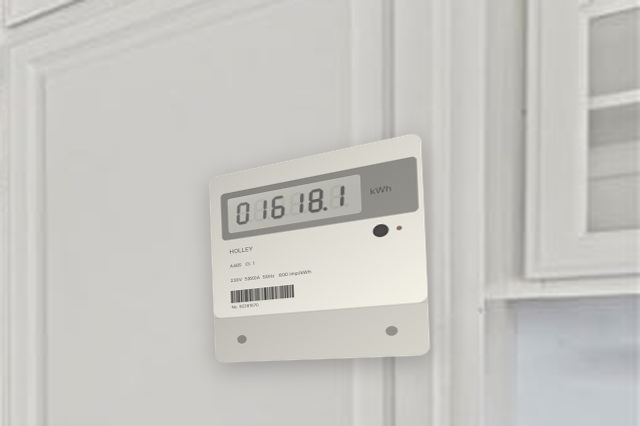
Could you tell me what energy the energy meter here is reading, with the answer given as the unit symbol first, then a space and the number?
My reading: kWh 1618.1
